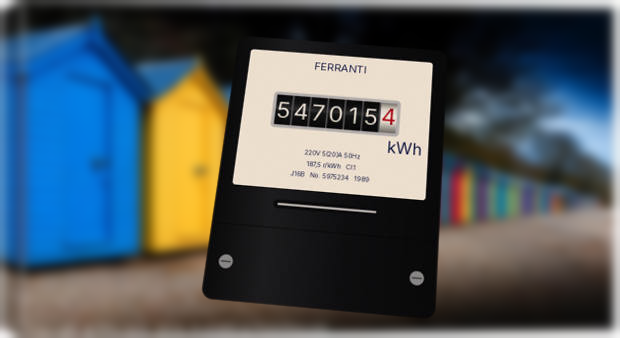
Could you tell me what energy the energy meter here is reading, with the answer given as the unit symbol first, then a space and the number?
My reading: kWh 547015.4
